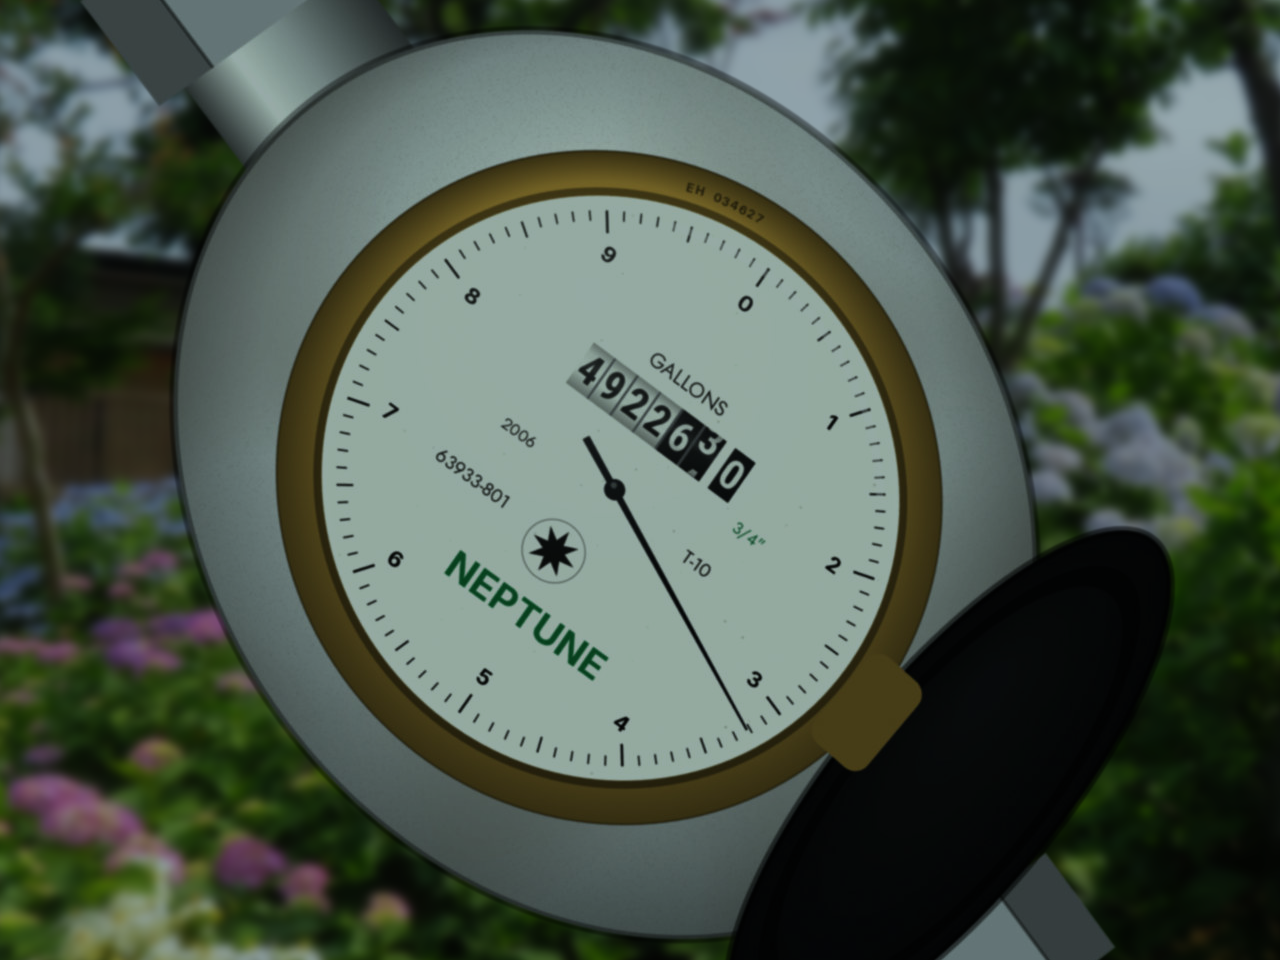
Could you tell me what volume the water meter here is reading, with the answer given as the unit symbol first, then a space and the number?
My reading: gal 4922633.2
